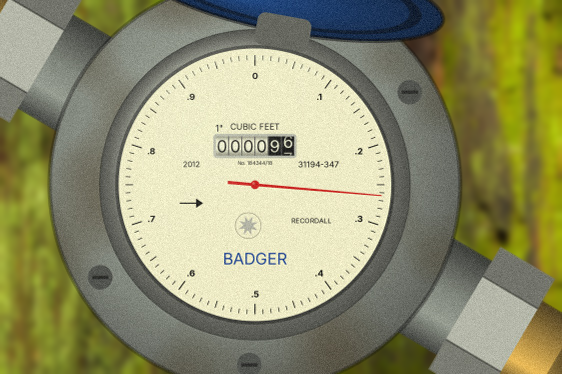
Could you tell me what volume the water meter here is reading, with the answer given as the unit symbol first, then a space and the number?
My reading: ft³ 96.26
